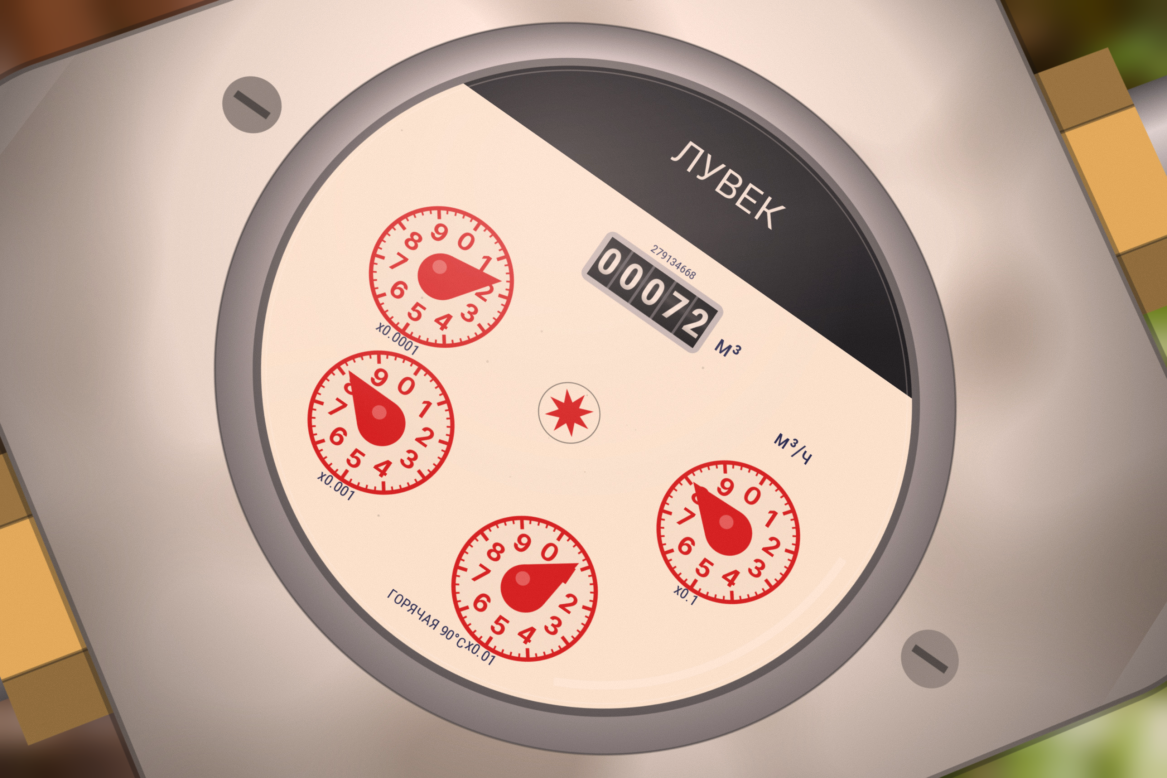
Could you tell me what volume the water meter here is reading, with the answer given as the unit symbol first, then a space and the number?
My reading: m³ 72.8081
